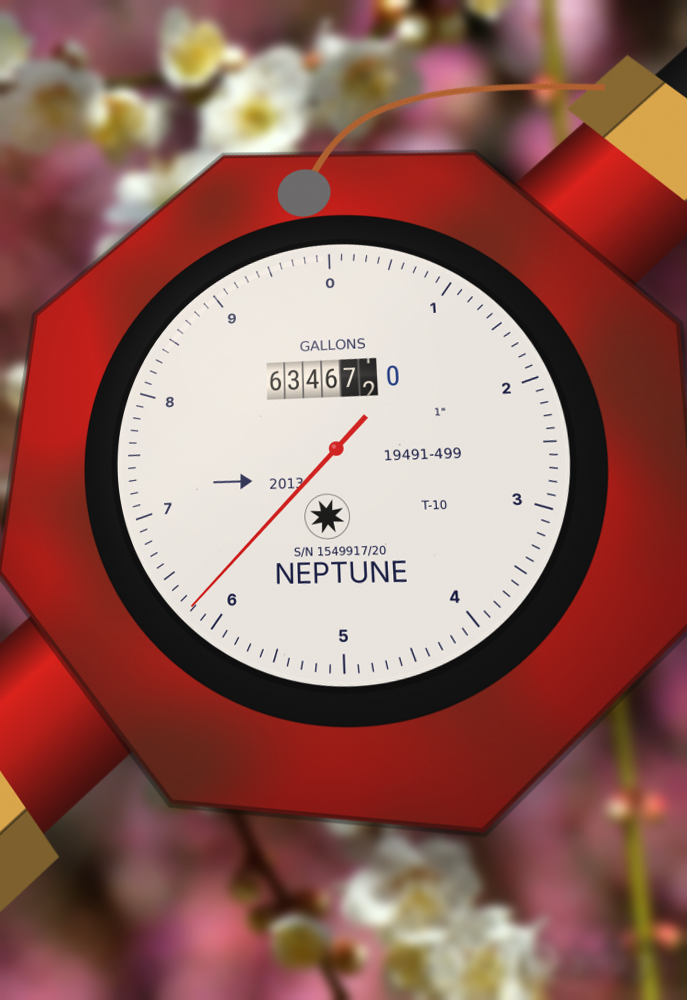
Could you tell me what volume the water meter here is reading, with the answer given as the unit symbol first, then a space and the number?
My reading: gal 6346716.2
